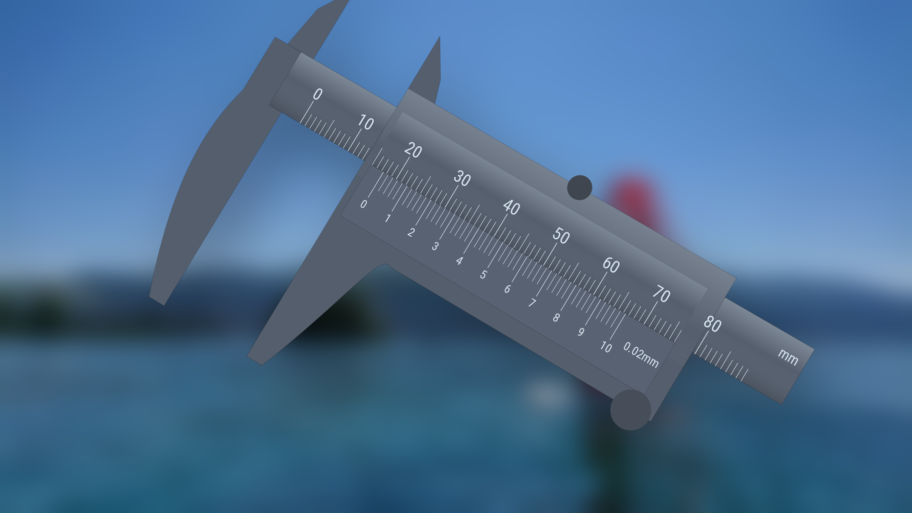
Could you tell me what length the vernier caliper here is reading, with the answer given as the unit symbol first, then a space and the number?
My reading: mm 17.4
